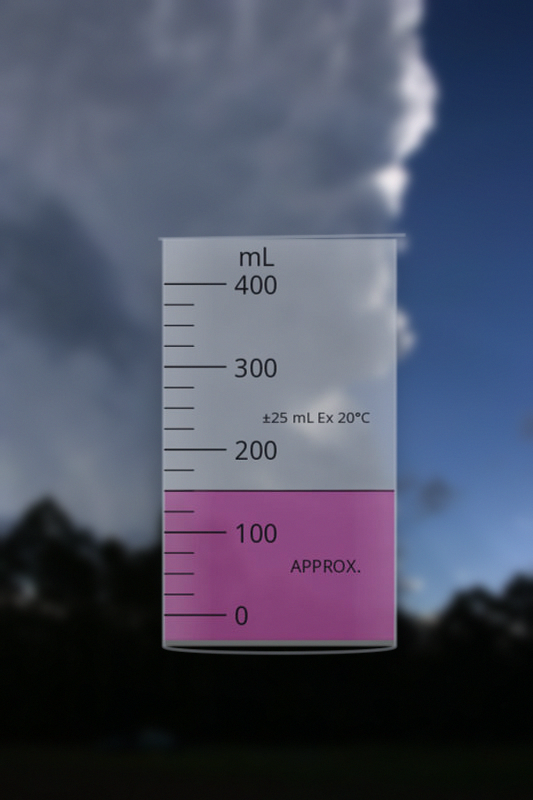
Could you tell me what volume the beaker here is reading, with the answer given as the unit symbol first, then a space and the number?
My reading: mL 150
